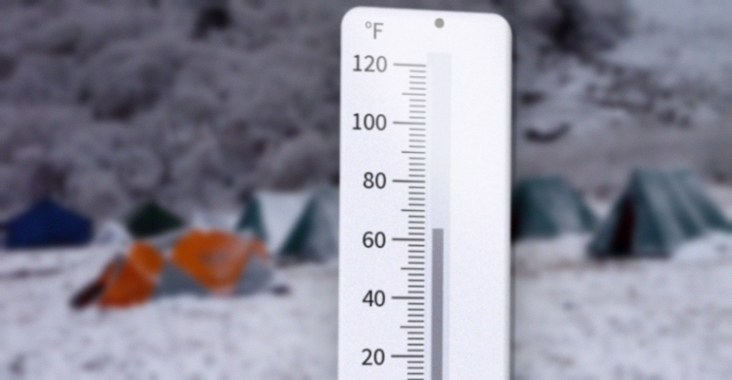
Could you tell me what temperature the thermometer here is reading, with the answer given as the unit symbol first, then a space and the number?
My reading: °F 64
